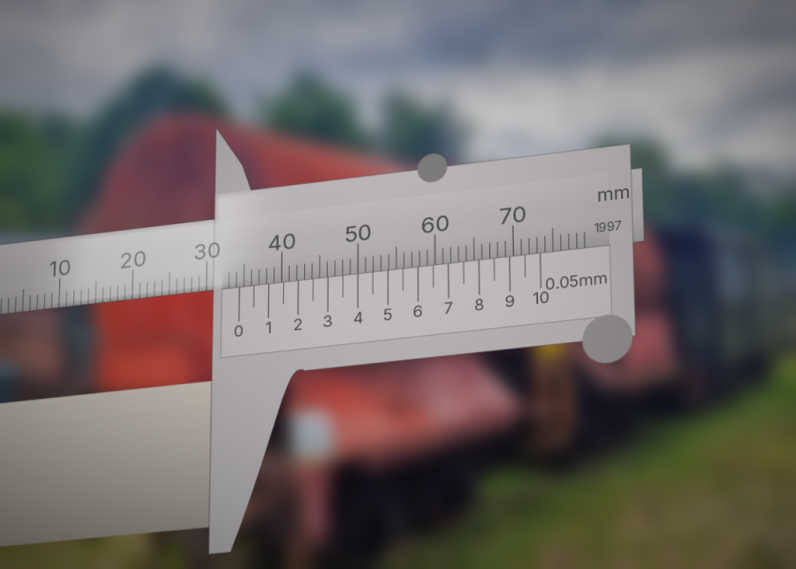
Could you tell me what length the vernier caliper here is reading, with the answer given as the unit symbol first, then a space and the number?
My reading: mm 34.4
